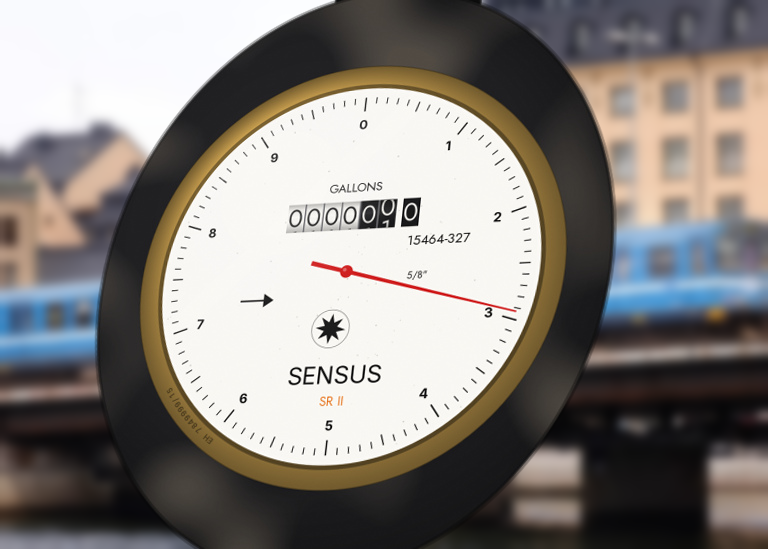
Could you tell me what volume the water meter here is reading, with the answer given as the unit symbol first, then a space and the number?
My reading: gal 2.9
